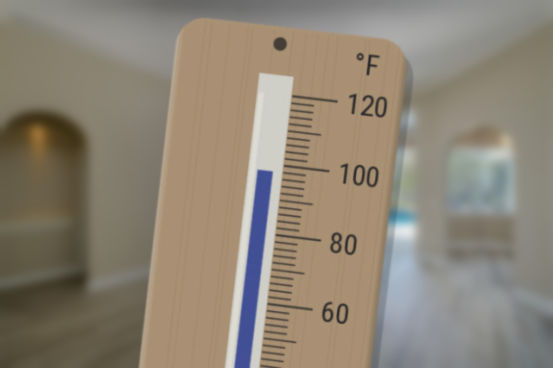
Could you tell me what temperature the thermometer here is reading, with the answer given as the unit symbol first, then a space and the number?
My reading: °F 98
